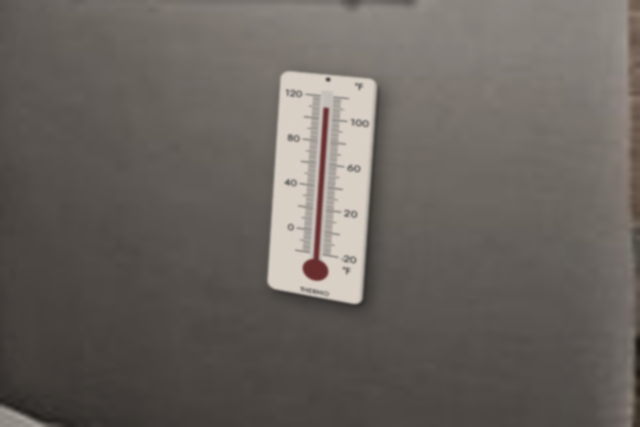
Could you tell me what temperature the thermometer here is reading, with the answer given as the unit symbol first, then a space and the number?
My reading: °F 110
